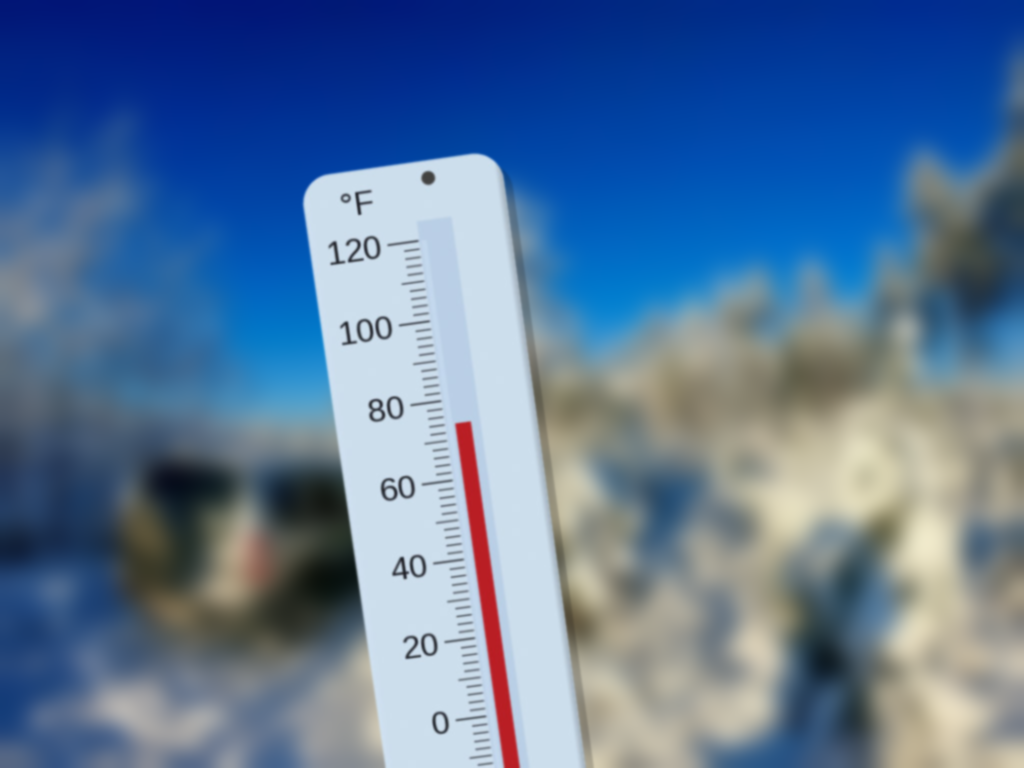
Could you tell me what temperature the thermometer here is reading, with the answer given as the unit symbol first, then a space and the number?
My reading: °F 74
